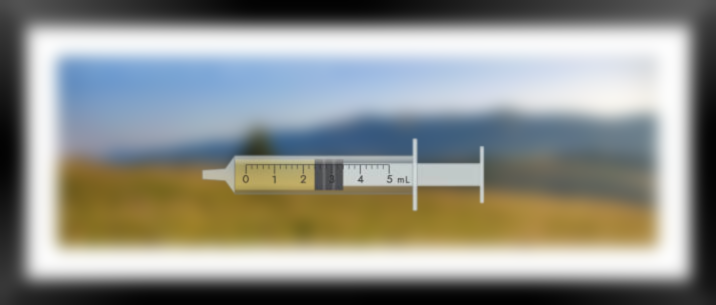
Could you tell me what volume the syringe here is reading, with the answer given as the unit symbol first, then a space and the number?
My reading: mL 2.4
